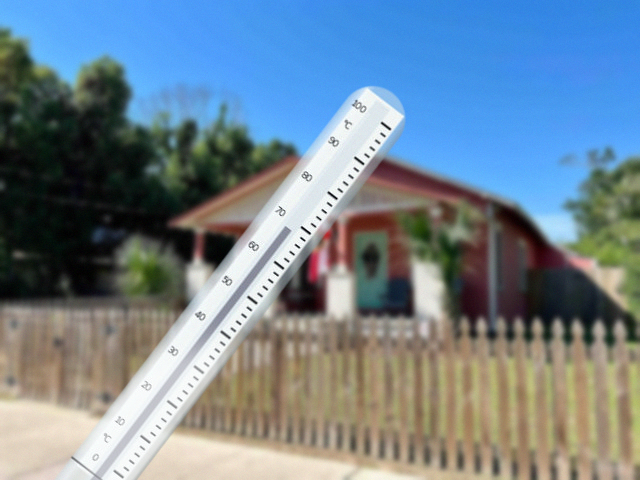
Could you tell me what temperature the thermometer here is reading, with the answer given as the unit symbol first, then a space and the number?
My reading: °C 68
